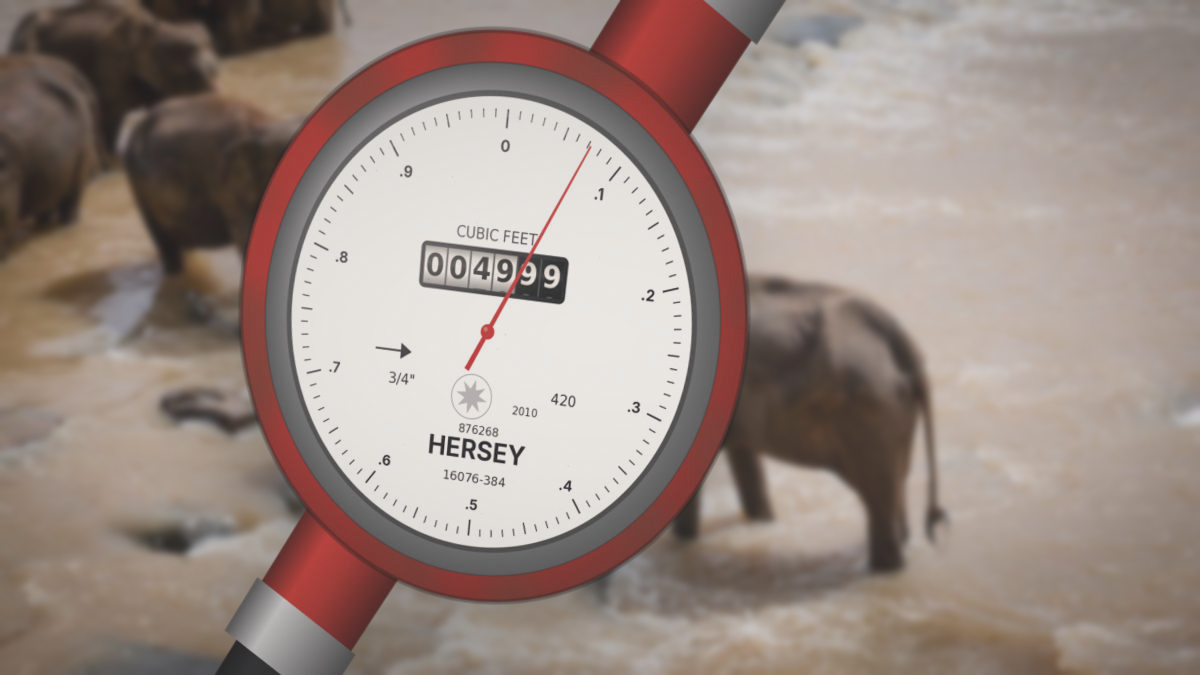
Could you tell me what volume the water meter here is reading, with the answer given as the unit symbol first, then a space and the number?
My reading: ft³ 4999.07
